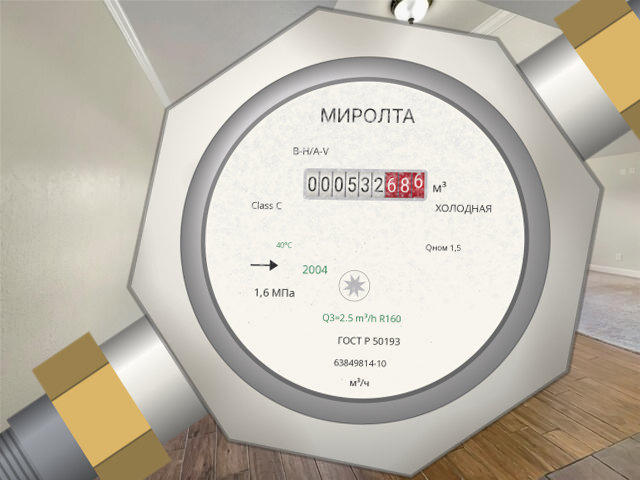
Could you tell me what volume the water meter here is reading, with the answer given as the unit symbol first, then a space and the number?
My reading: m³ 532.686
